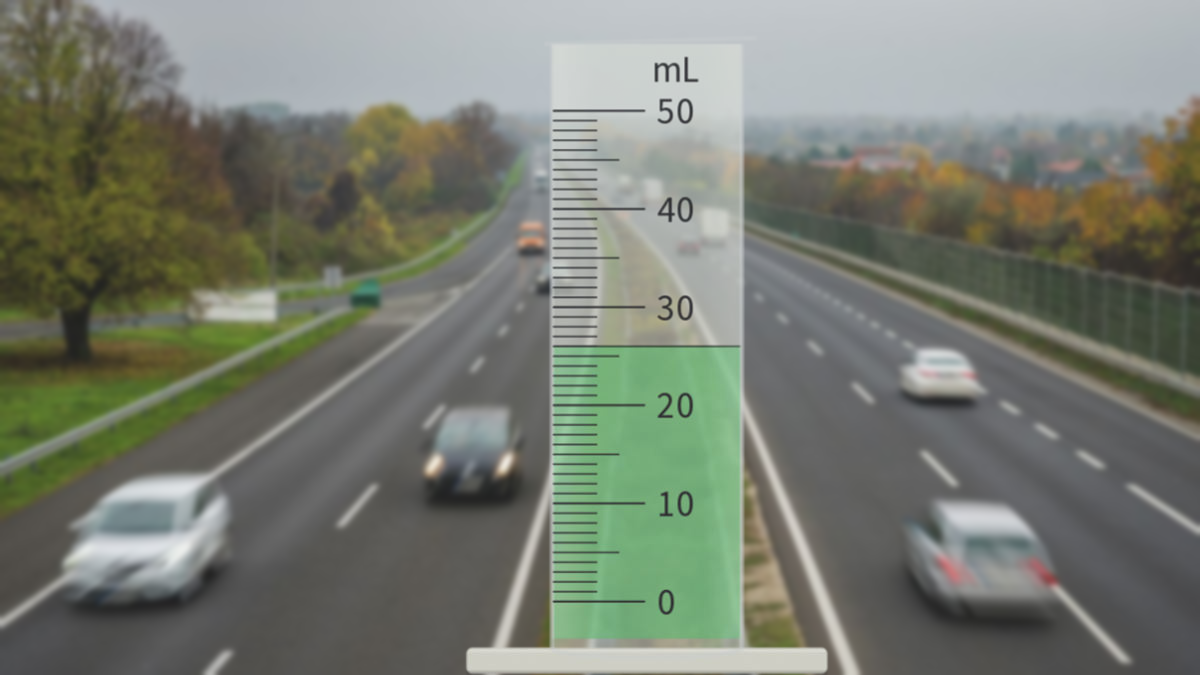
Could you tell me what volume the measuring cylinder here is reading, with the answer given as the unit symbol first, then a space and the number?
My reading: mL 26
